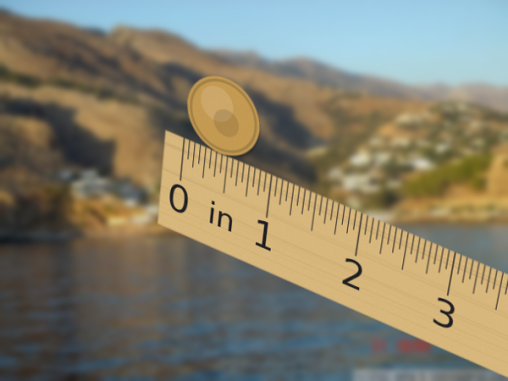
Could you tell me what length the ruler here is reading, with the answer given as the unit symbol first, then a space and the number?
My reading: in 0.8125
